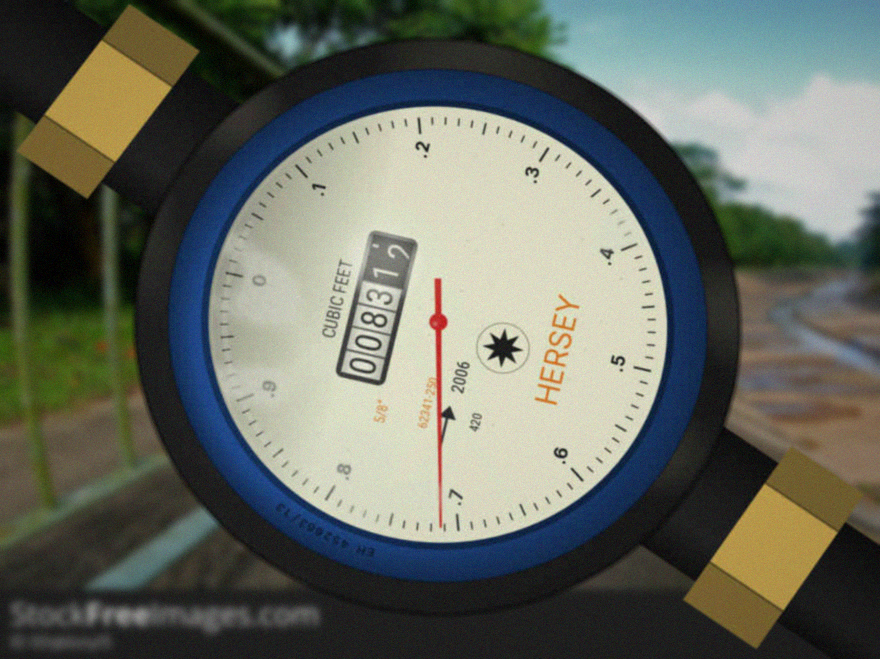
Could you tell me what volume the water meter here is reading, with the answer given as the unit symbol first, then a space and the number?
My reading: ft³ 8311.71
